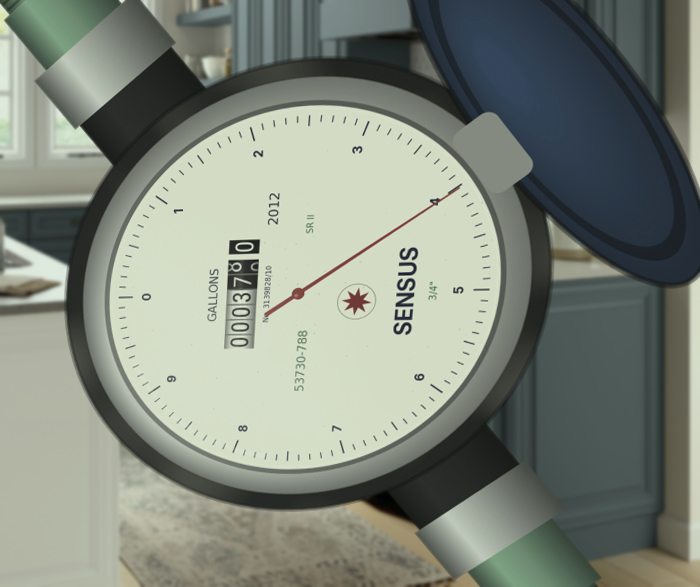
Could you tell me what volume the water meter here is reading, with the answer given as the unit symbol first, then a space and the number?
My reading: gal 3784.0
